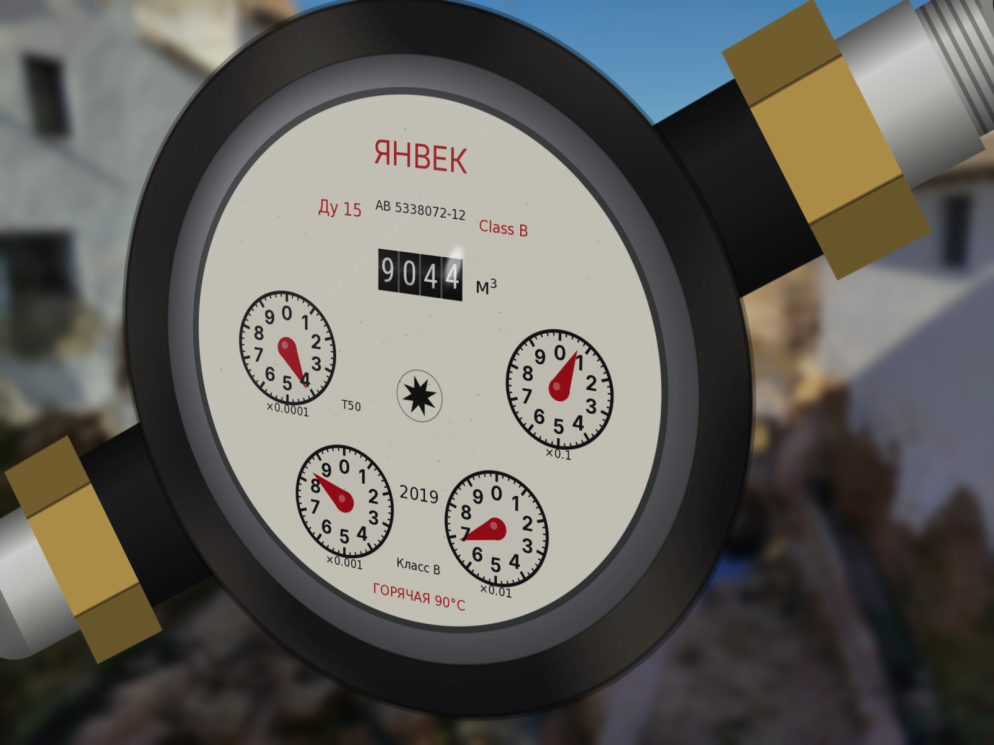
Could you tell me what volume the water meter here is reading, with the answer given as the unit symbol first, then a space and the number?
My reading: m³ 9044.0684
